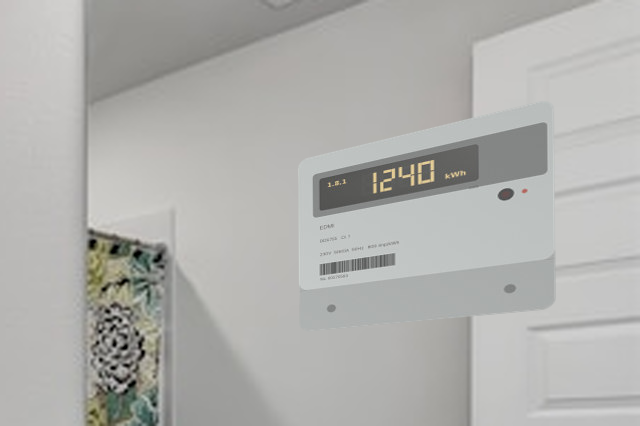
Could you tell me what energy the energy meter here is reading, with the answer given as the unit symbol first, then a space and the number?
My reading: kWh 1240
